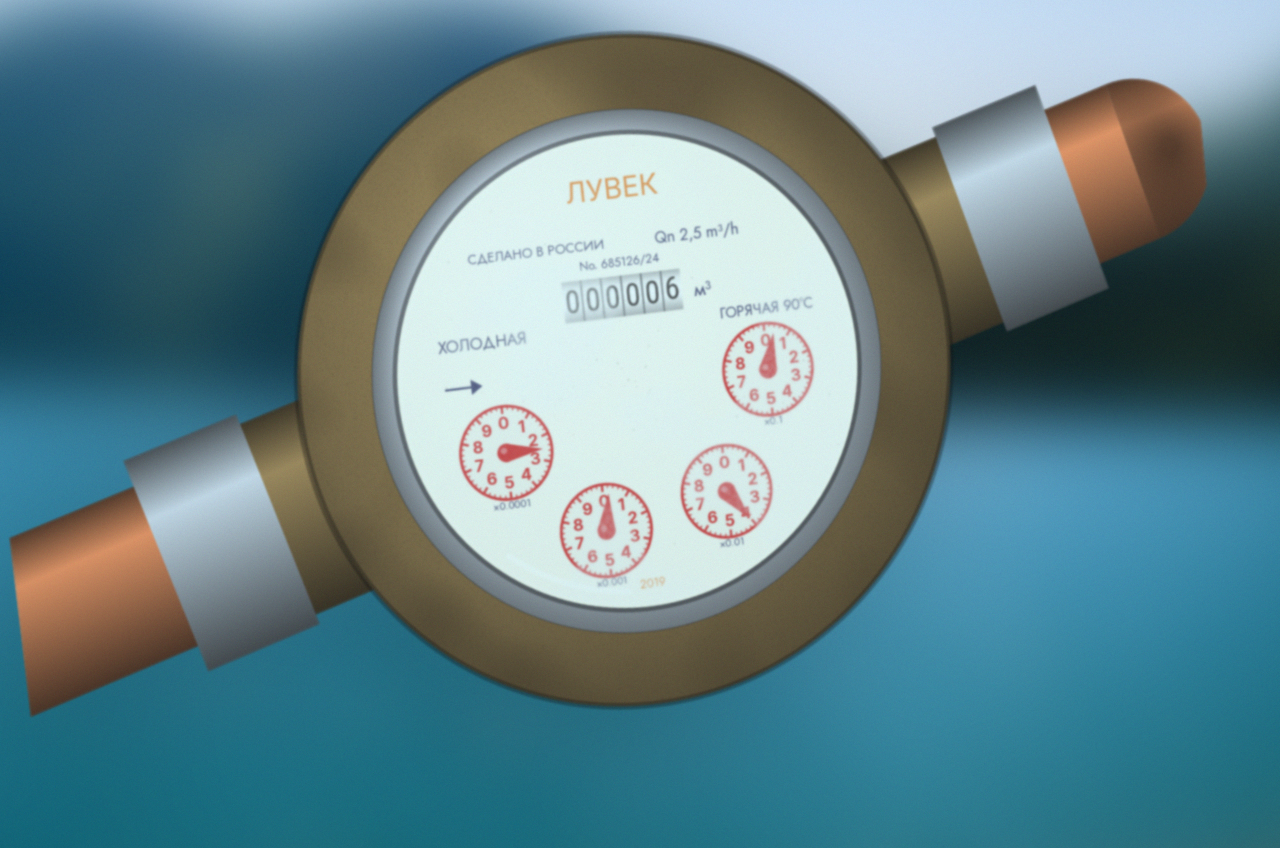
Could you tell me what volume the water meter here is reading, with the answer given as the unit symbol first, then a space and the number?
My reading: m³ 6.0402
